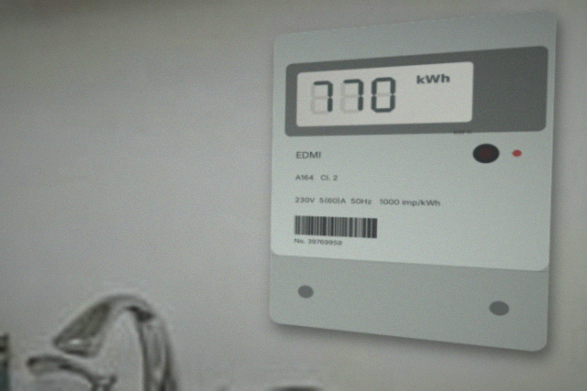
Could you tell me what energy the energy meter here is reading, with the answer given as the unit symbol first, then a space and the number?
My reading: kWh 770
